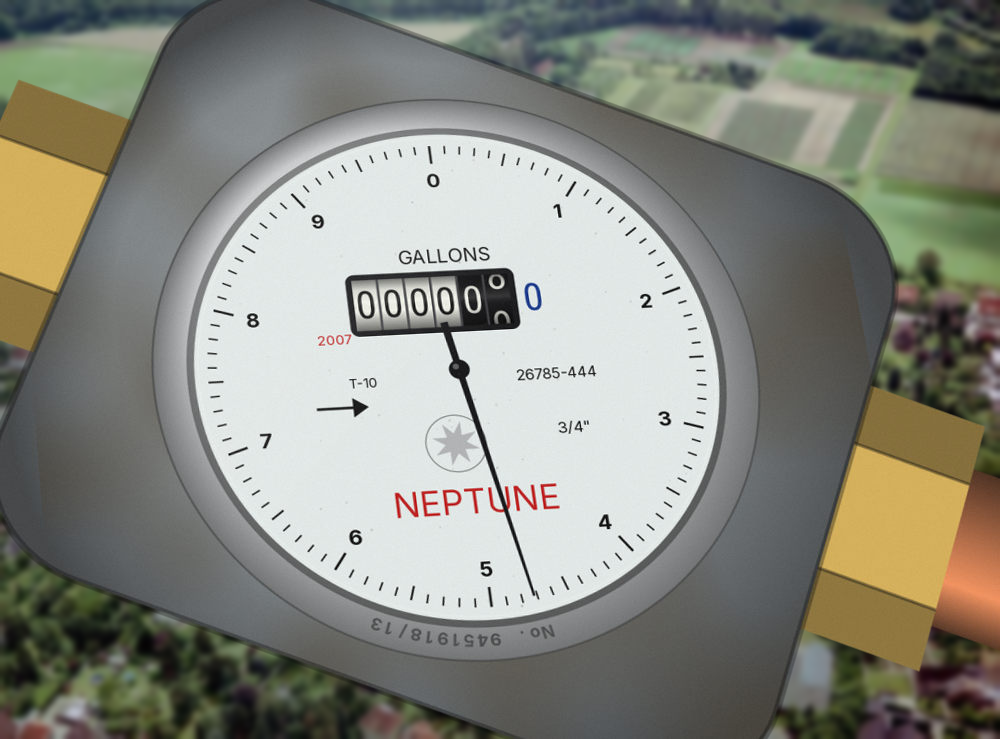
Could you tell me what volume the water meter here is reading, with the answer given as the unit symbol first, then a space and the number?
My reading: gal 84.7
